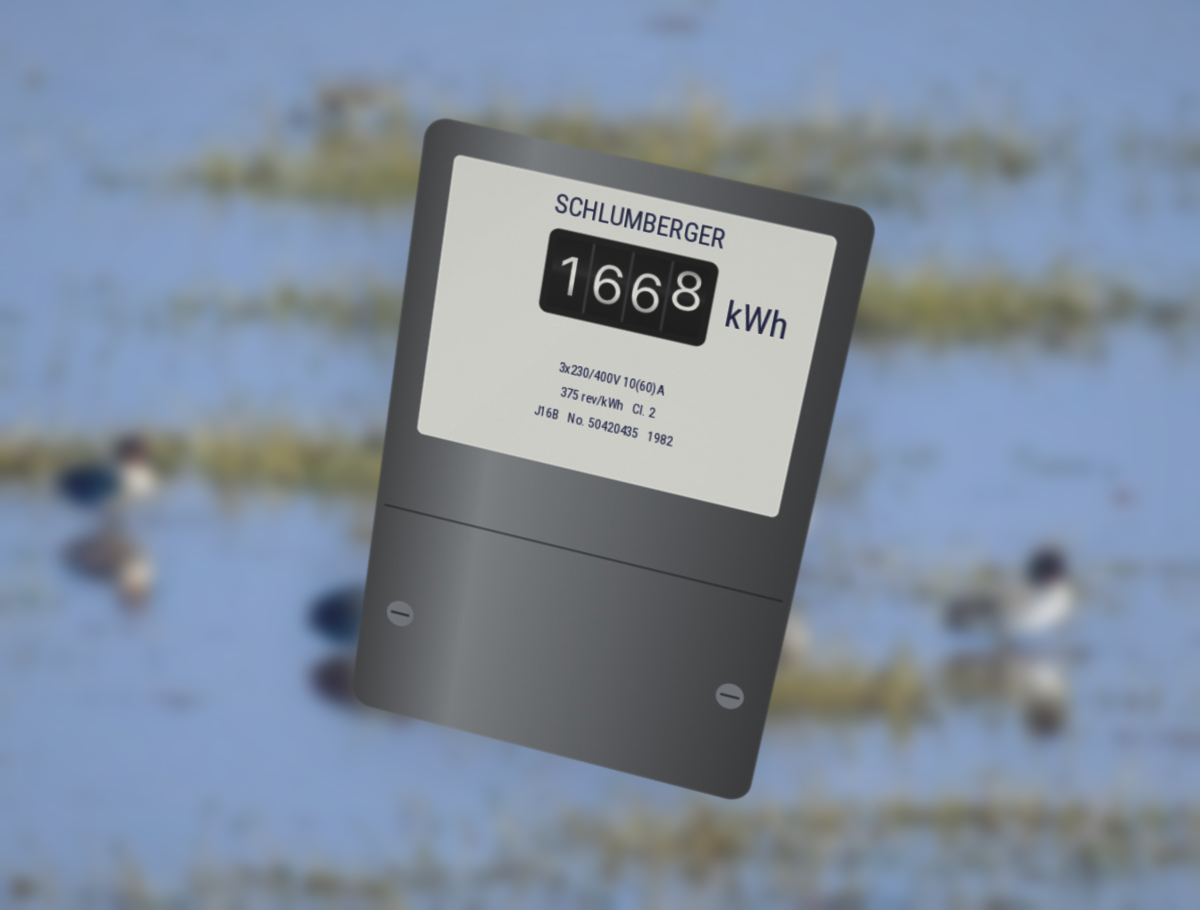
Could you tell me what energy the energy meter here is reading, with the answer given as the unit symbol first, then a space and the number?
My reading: kWh 1668
